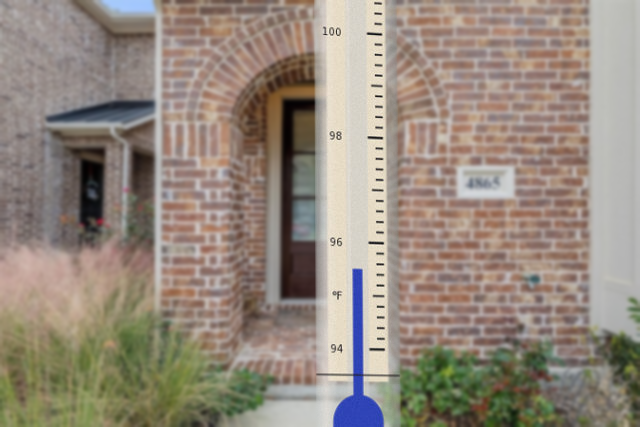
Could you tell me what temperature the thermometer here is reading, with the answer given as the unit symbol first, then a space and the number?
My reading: °F 95.5
